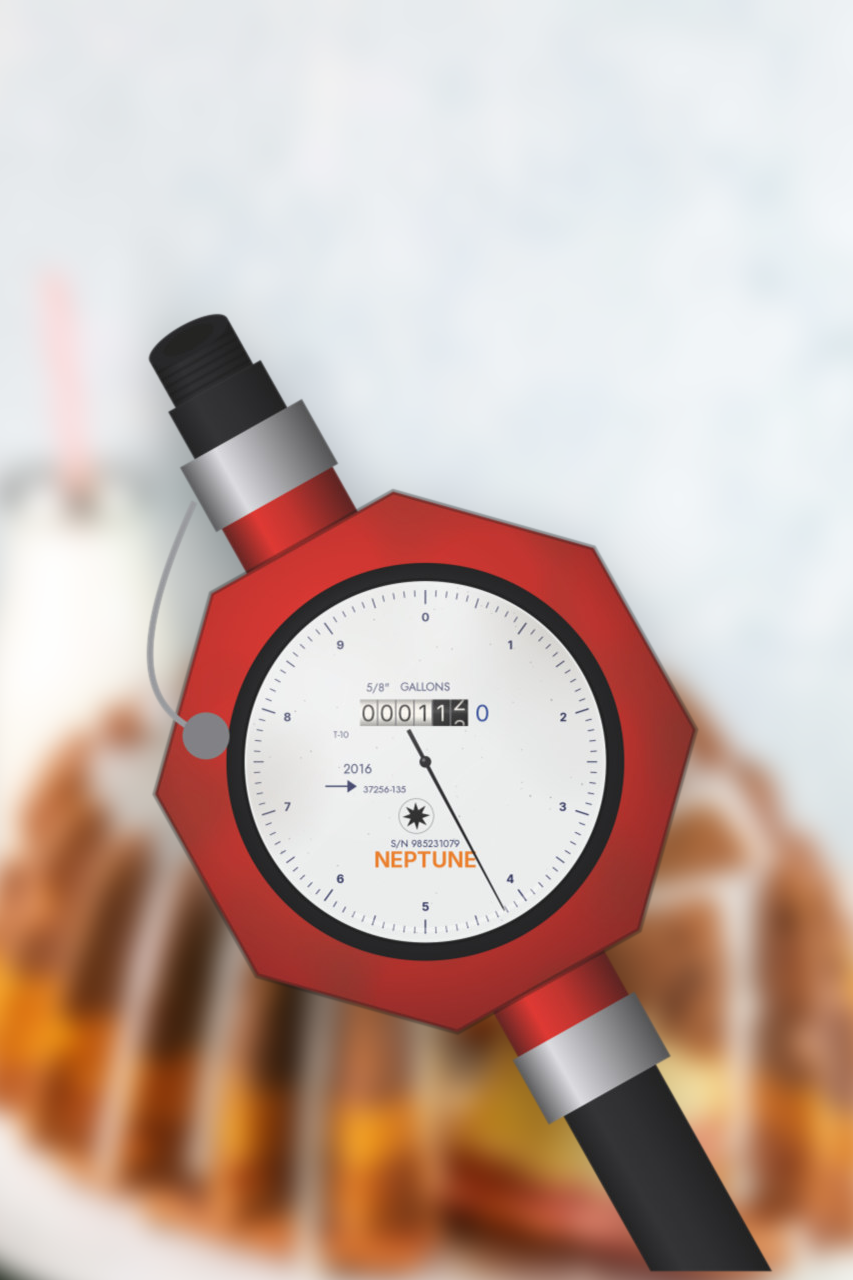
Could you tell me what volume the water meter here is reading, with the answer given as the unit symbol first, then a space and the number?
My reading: gal 1124.2
